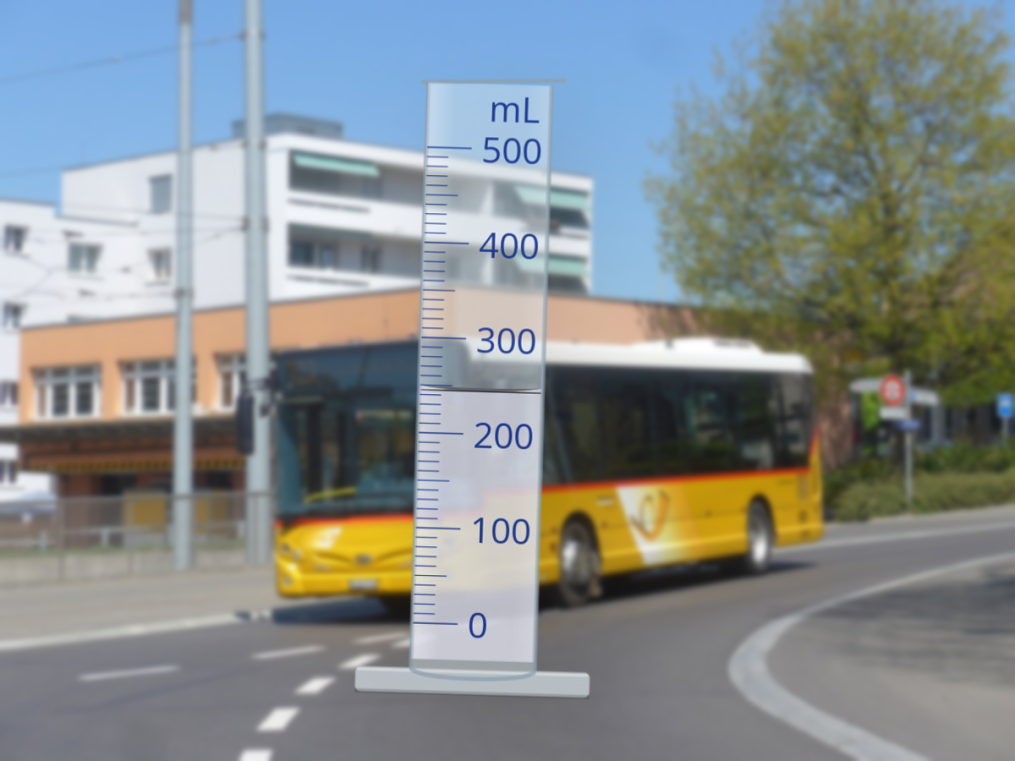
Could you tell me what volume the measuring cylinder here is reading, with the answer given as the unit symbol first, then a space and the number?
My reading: mL 245
